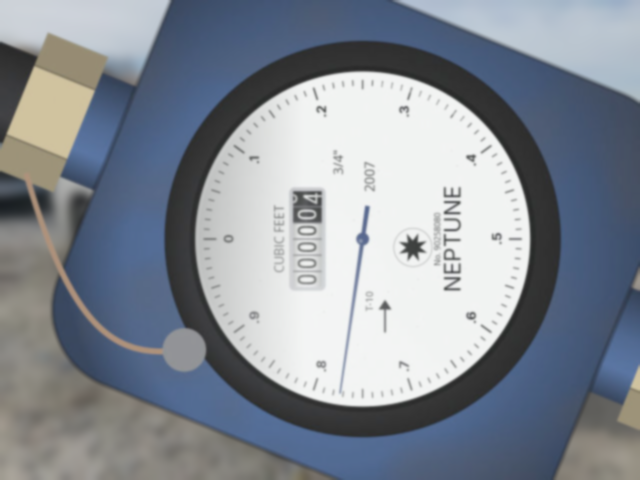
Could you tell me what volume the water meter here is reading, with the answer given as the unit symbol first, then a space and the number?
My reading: ft³ 3.77
